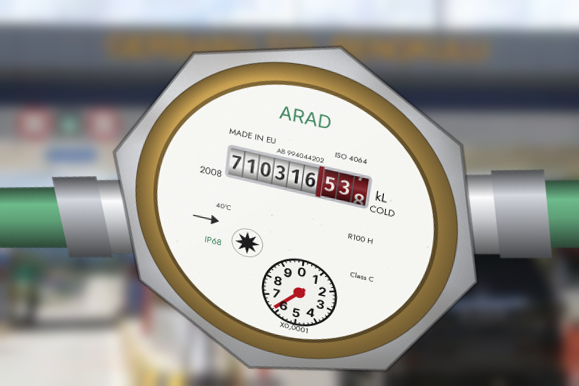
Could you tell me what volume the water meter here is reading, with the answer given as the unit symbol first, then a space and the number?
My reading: kL 710316.5376
